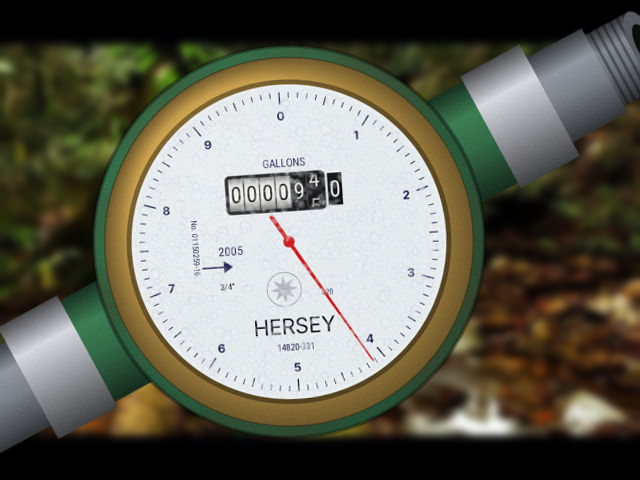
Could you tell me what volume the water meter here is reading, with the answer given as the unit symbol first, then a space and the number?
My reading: gal 944.1
